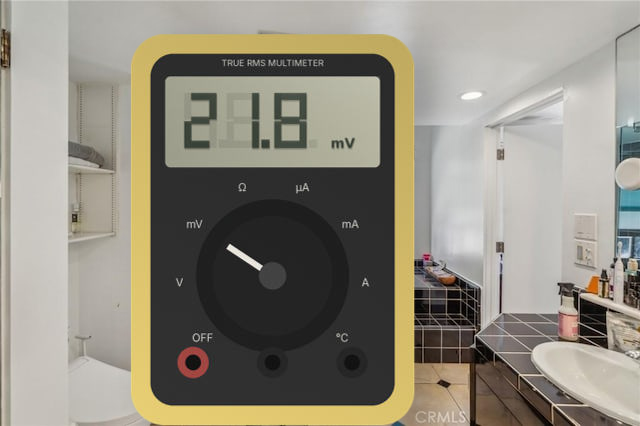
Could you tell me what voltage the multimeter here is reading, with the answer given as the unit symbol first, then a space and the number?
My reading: mV 21.8
